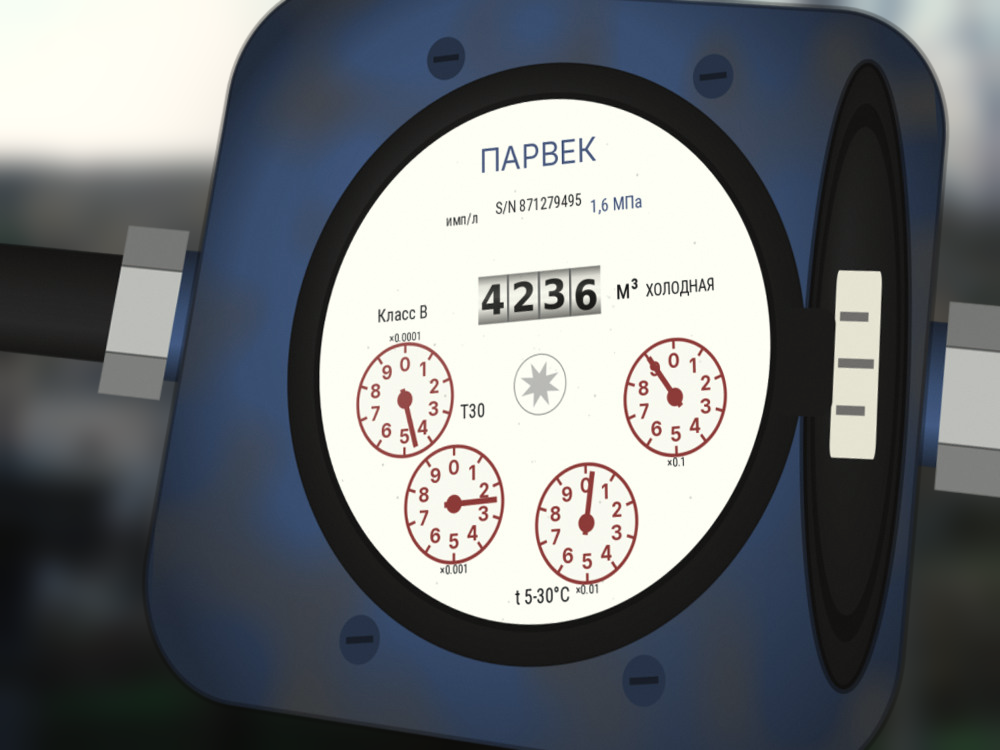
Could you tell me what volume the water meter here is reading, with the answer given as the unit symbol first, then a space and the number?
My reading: m³ 4235.9024
